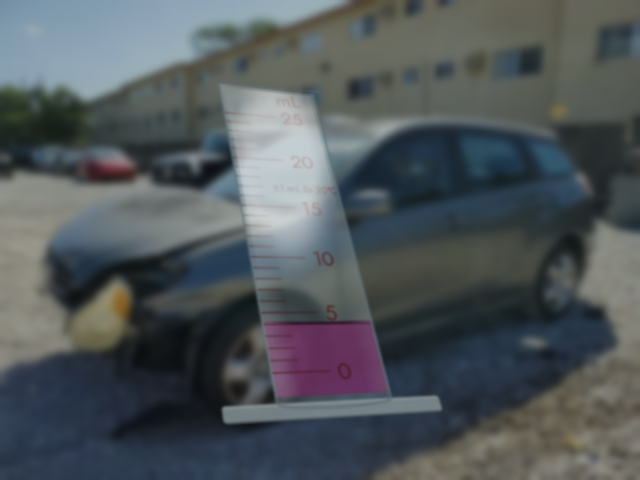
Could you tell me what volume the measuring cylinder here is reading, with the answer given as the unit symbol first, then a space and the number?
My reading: mL 4
